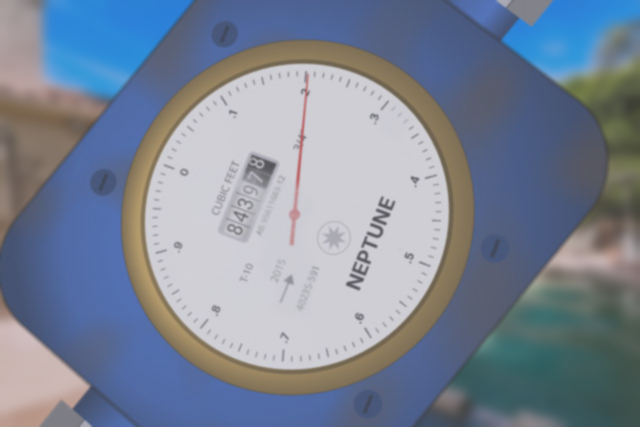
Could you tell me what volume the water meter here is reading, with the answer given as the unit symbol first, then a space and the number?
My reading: ft³ 843978.20
